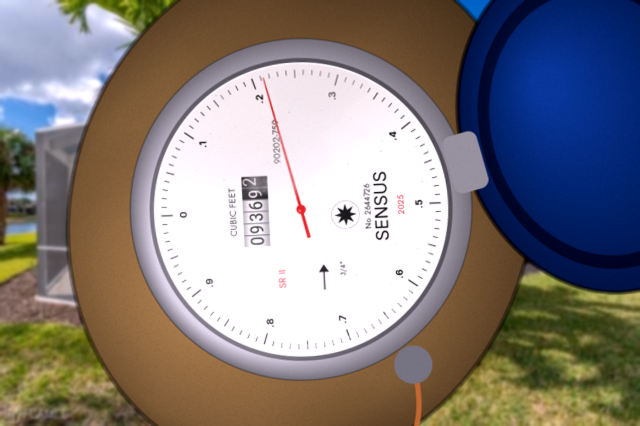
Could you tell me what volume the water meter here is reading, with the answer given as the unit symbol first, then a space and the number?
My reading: ft³ 93692.21
